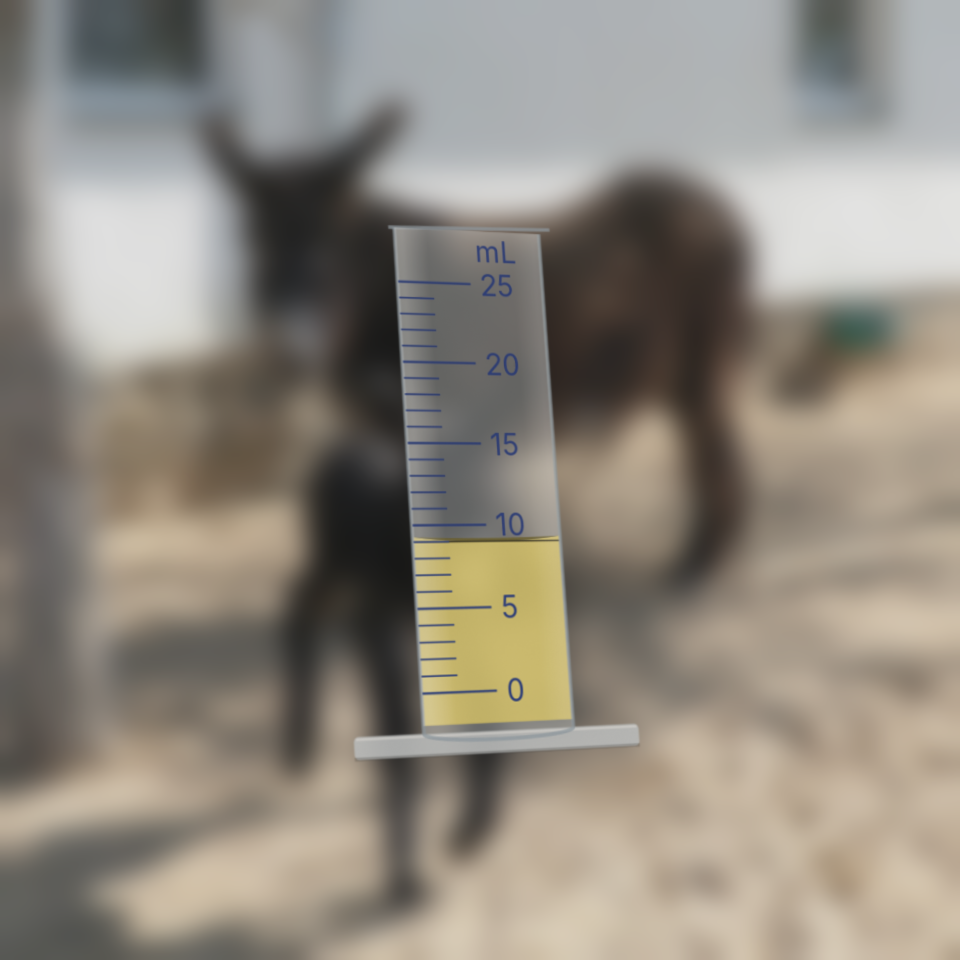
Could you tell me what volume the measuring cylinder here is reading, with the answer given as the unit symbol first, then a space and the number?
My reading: mL 9
